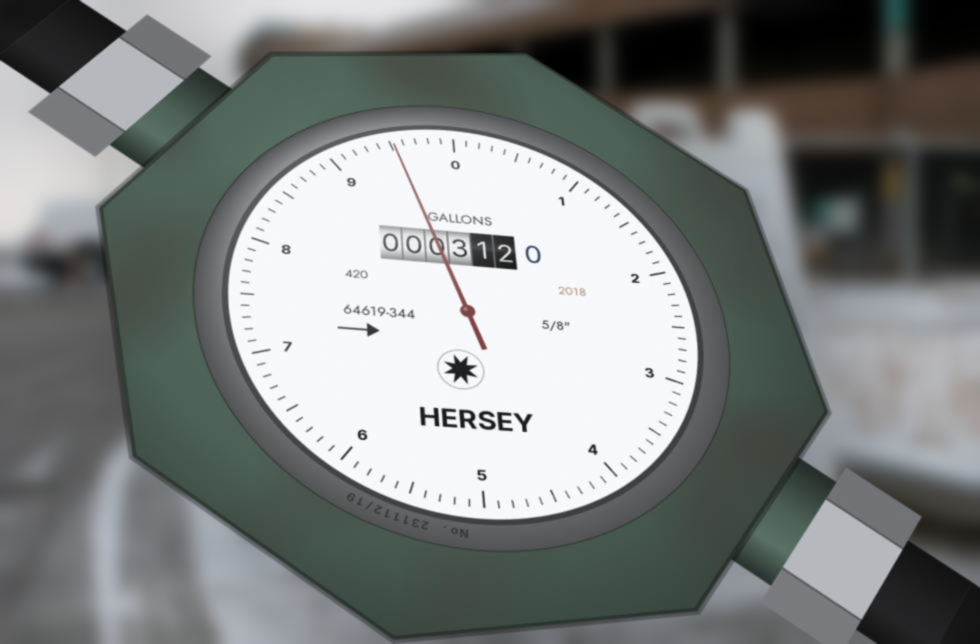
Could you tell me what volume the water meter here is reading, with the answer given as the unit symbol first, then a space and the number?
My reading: gal 3119.5
